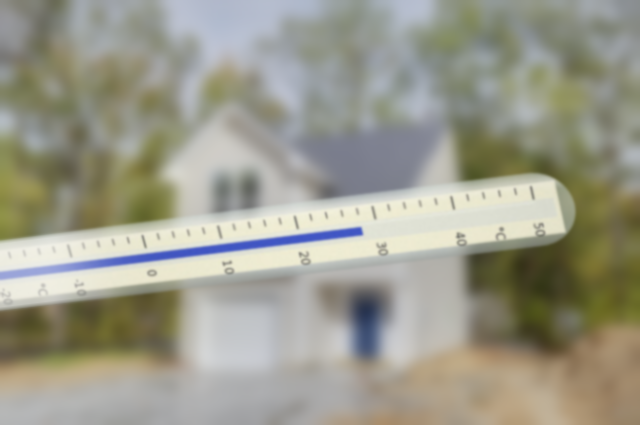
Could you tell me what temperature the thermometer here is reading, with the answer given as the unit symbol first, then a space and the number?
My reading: °C 28
